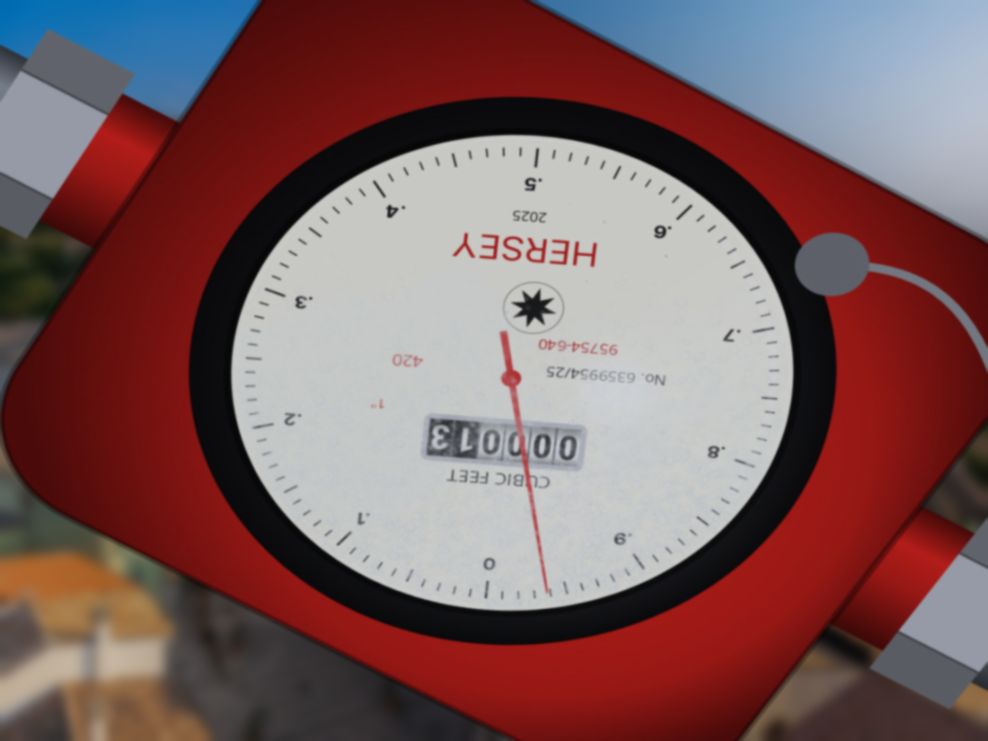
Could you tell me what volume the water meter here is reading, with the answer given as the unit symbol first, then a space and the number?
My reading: ft³ 12.96
